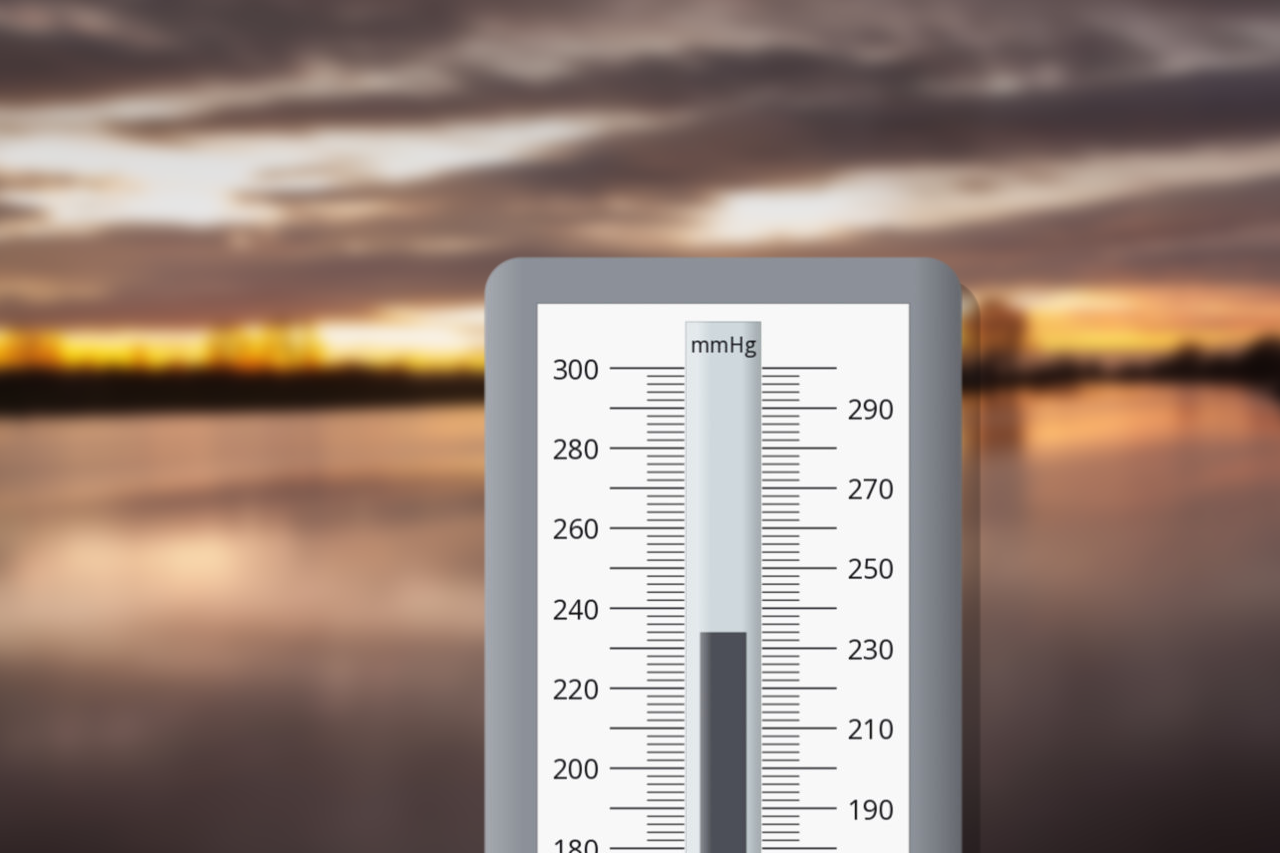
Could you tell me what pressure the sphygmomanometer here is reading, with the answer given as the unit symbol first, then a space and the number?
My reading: mmHg 234
